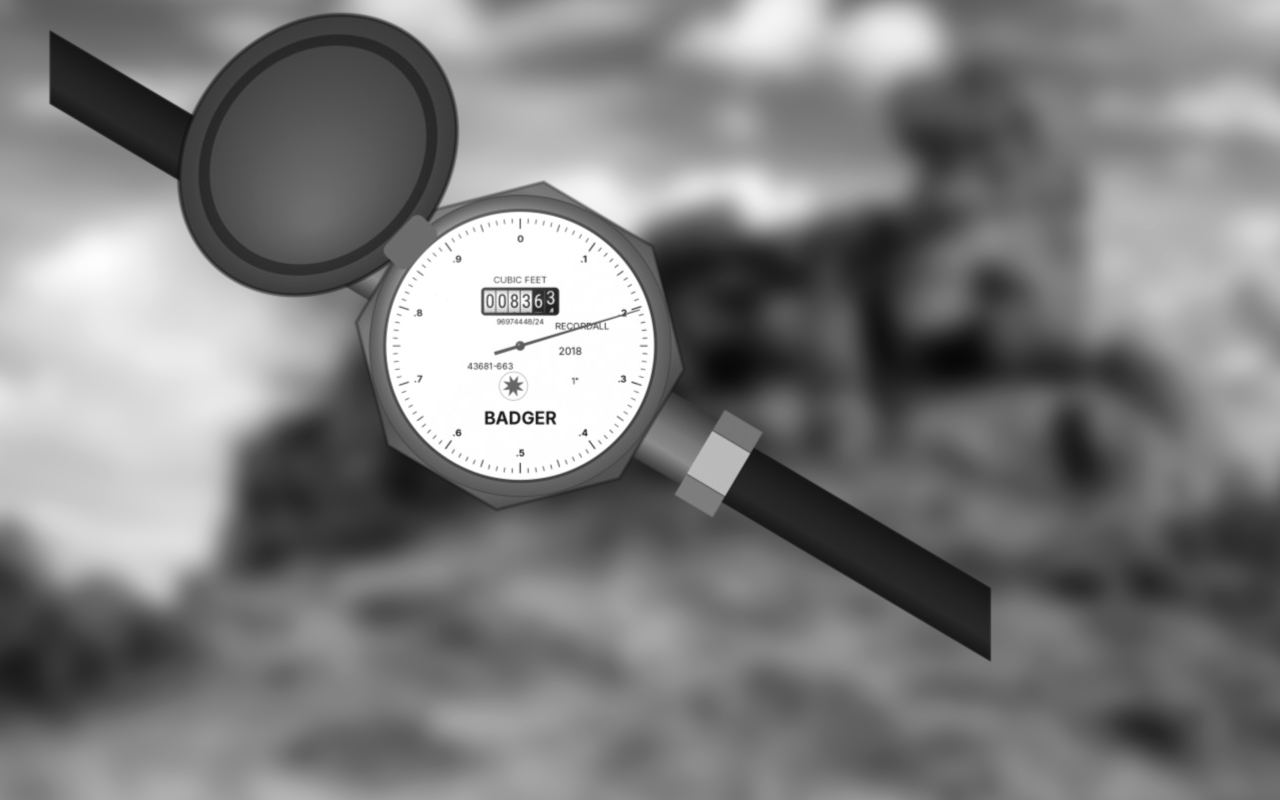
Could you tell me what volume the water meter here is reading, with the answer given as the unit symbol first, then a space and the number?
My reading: ft³ 8363.20
